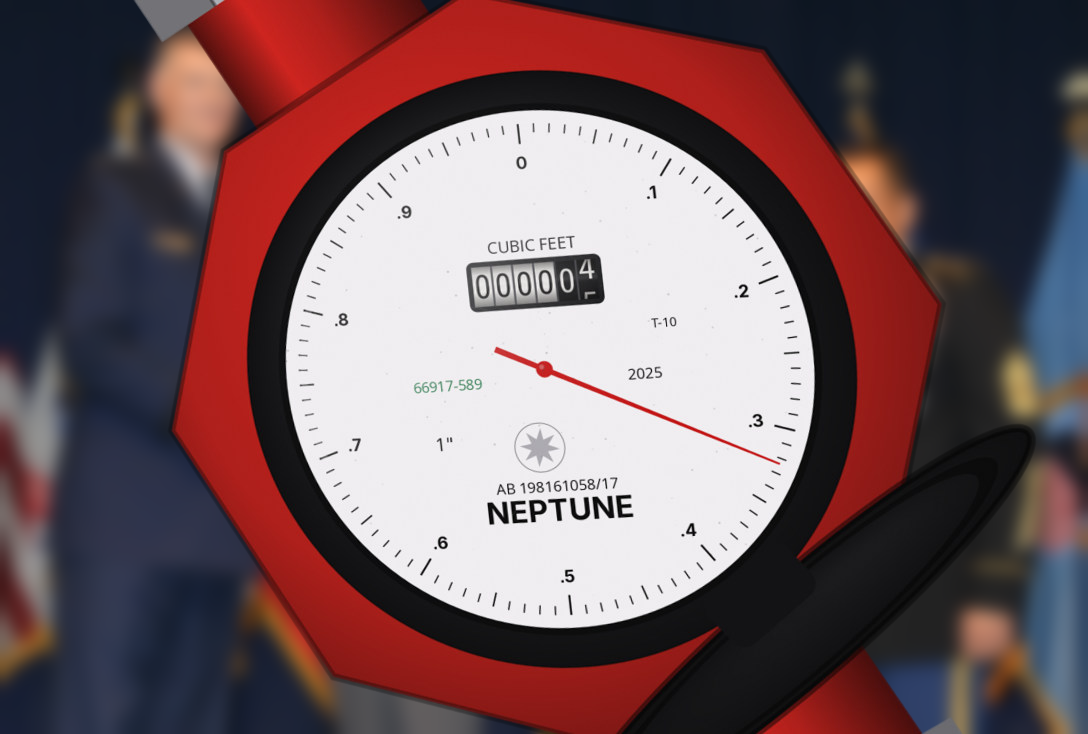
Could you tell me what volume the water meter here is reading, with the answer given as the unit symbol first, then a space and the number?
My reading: ft³ 4.32
